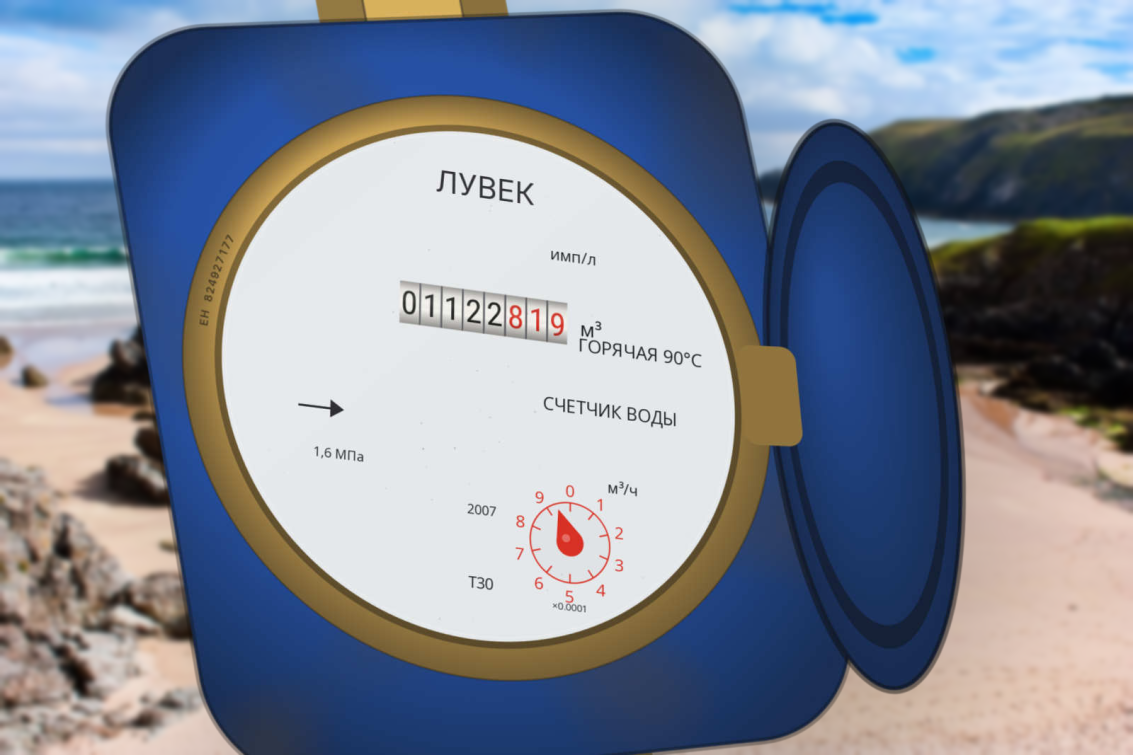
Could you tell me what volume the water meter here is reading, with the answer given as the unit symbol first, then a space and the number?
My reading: m³ 1122.8189
